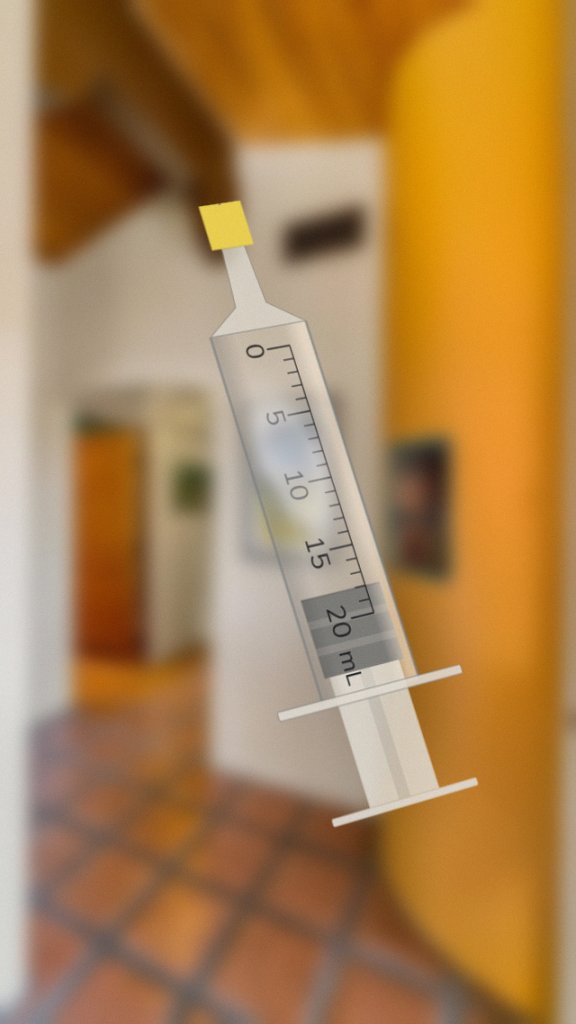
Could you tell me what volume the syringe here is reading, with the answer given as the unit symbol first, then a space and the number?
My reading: mL 18
